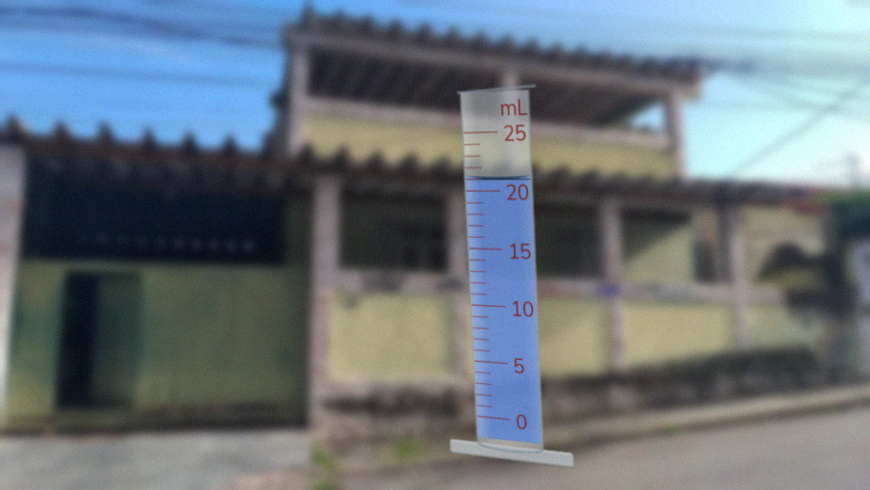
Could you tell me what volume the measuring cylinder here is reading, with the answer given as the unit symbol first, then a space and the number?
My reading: mL 21
